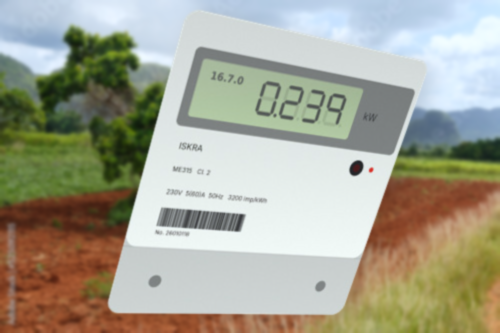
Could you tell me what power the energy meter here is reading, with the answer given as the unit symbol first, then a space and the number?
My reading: kW 0.239
